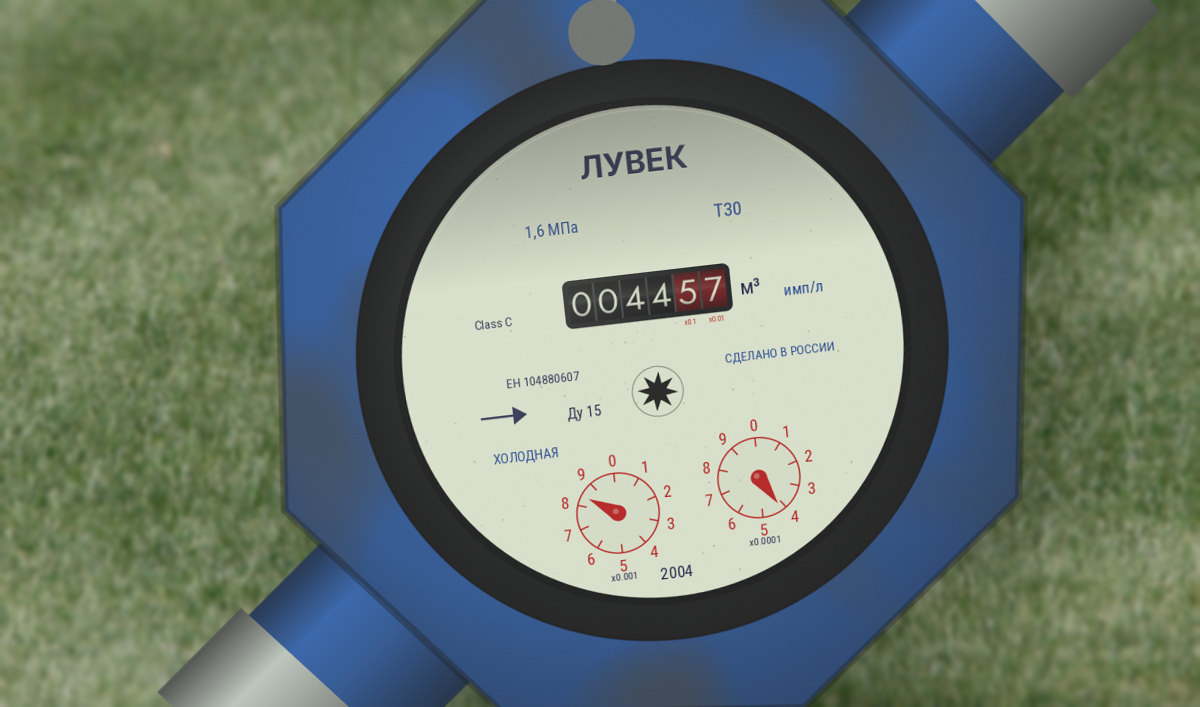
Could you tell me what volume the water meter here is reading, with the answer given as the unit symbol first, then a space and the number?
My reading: m³ 44.5784
